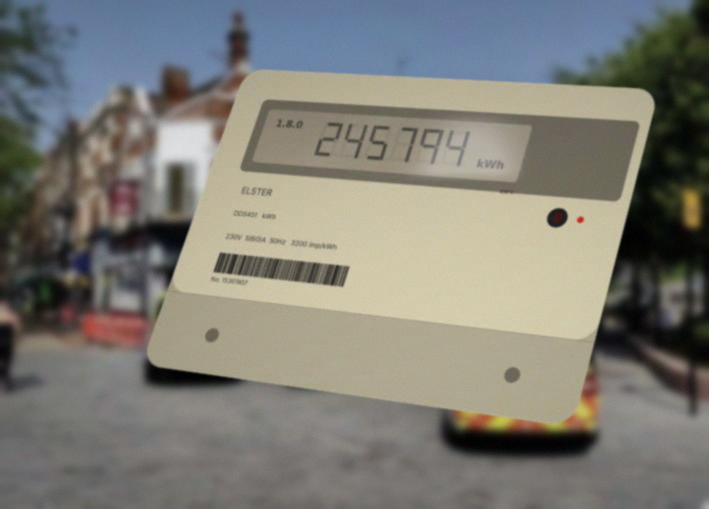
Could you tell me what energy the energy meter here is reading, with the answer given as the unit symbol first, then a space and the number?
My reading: kWh 245794
